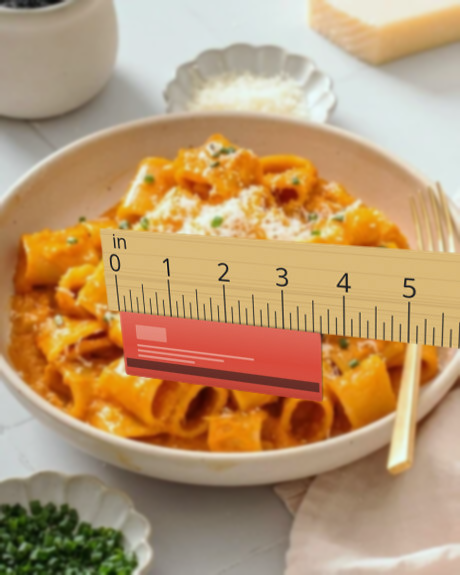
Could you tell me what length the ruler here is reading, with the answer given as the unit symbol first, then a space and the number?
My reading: in 3.625
